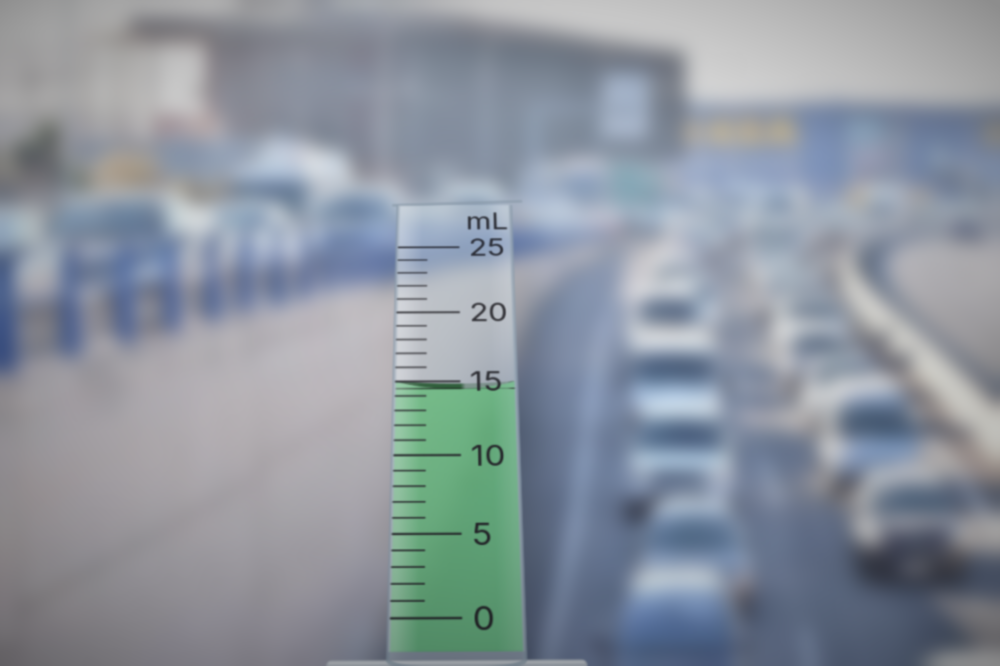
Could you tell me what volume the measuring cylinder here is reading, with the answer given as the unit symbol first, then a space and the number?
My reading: mL 14.5
